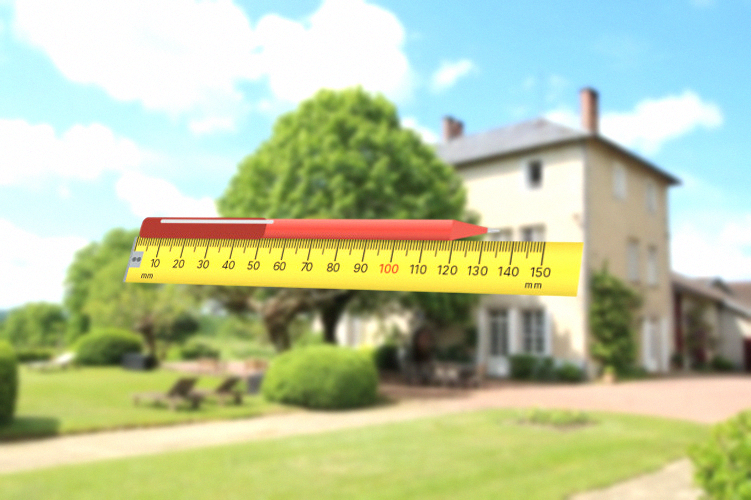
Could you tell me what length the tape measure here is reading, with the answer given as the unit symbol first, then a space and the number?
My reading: mm 135
